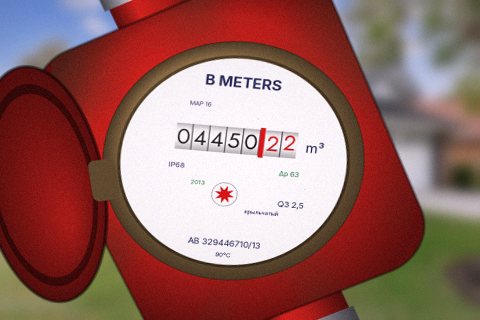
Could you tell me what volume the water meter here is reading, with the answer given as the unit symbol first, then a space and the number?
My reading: m³ 4450.22
